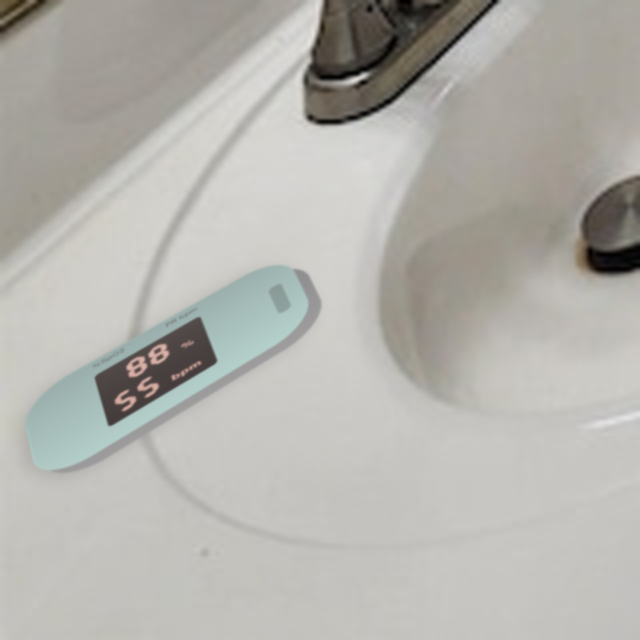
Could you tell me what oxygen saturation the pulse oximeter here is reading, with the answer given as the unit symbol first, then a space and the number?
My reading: % 88
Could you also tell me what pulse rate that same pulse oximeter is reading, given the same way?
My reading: bpm 55
